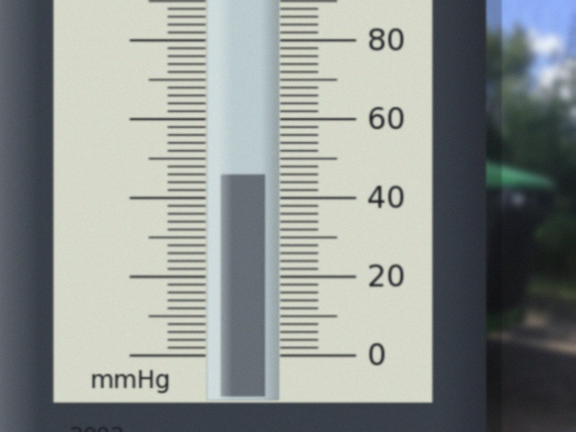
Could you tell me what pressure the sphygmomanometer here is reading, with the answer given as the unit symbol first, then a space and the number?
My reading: mmHg 46
